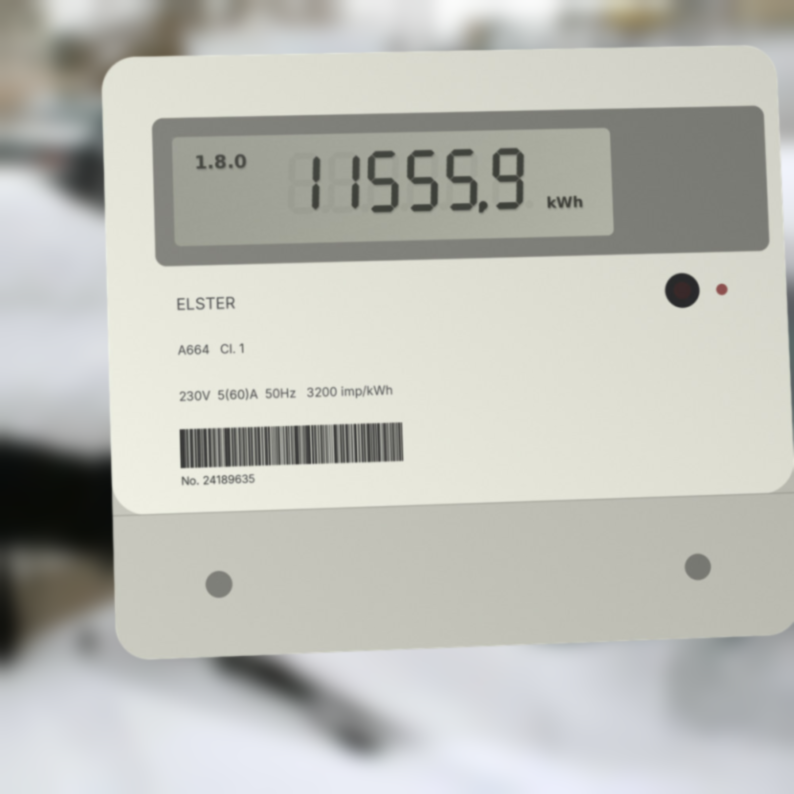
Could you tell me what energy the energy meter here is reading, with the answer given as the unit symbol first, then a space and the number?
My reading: kWh 11555.9
